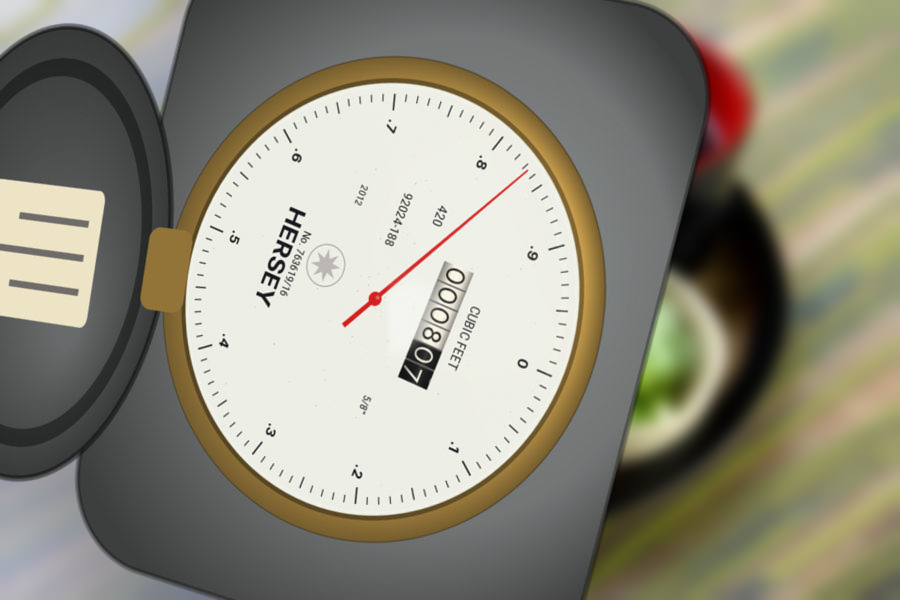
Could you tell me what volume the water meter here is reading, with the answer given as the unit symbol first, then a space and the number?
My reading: ft³ 806.83
